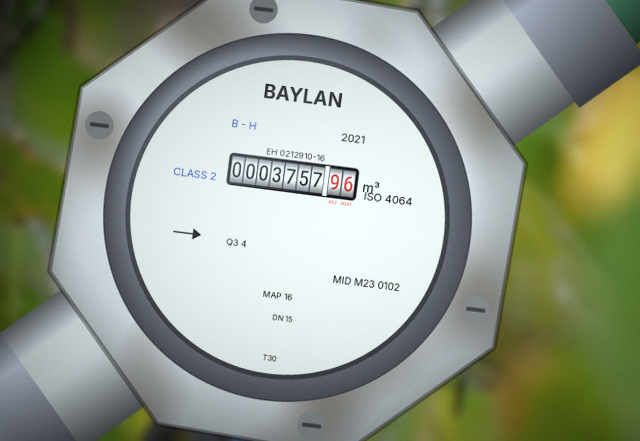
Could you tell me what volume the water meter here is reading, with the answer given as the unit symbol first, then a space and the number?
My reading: m³ 3757.96
